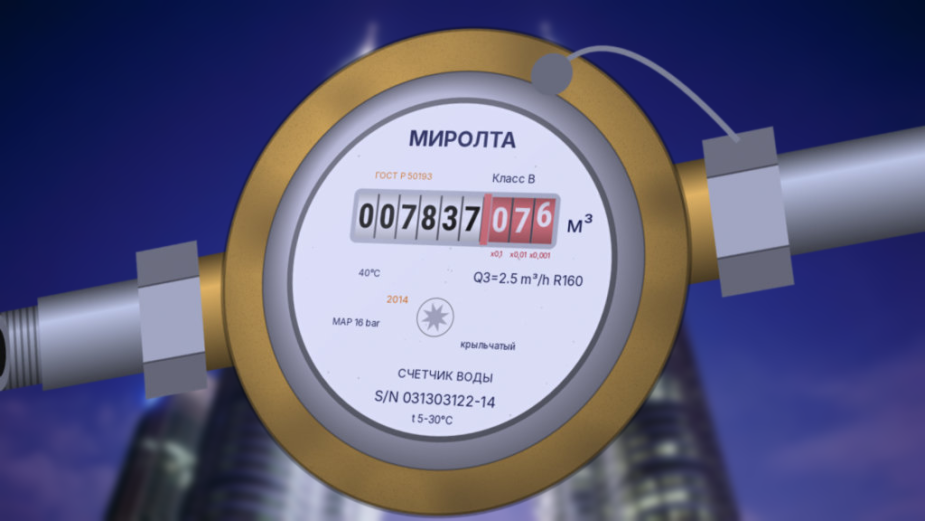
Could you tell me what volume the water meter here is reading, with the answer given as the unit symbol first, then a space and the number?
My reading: m³ 7837.076
